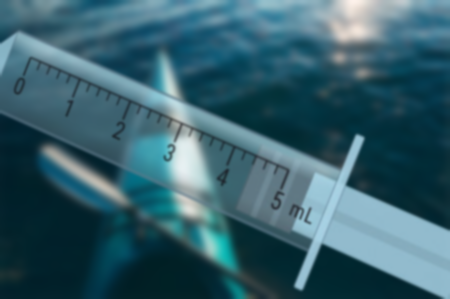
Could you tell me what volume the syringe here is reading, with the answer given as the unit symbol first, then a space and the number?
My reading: mL 4.4
